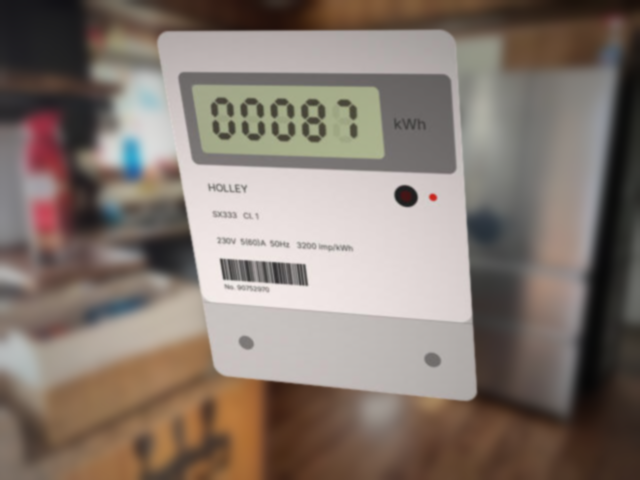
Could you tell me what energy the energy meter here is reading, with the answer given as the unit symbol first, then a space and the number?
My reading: kWh 87
